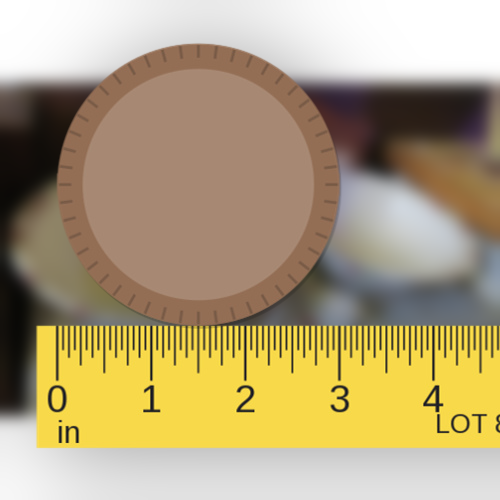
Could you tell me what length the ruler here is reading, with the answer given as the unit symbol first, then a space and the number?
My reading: in 3
